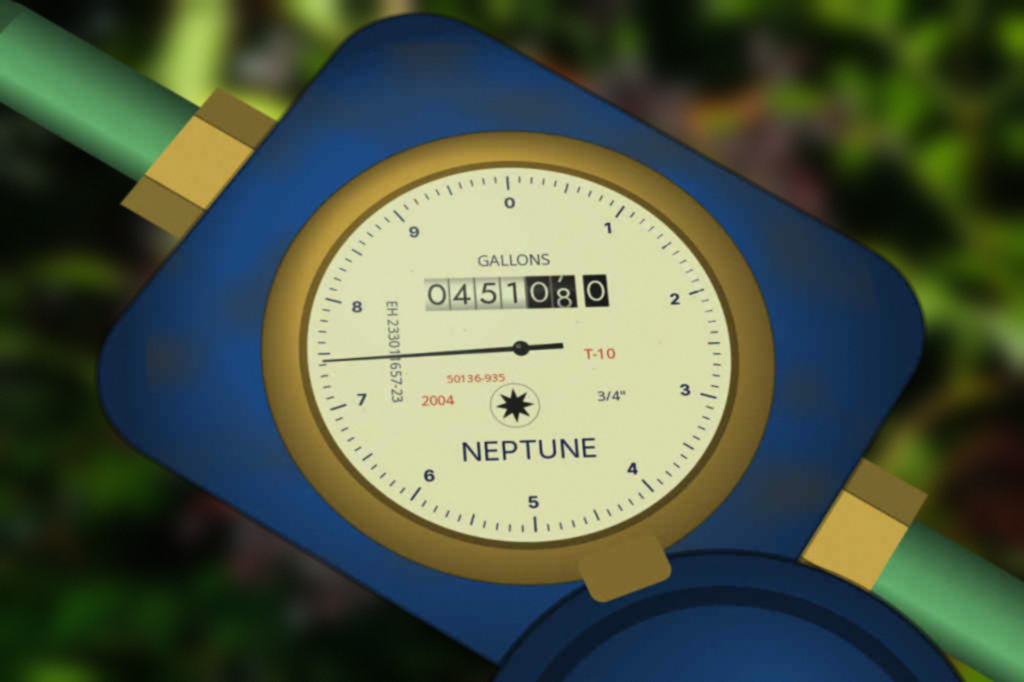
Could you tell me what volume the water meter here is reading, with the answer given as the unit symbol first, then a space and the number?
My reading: gal 451077.4
